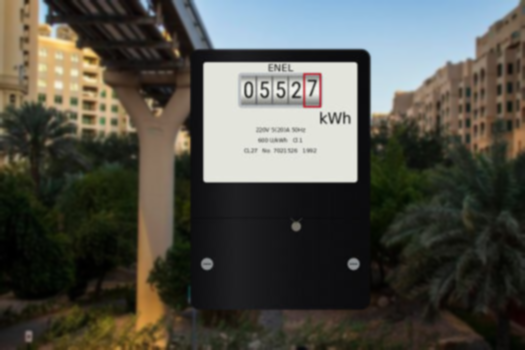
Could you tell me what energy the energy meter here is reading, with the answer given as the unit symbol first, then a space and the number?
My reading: kWh 552.7
